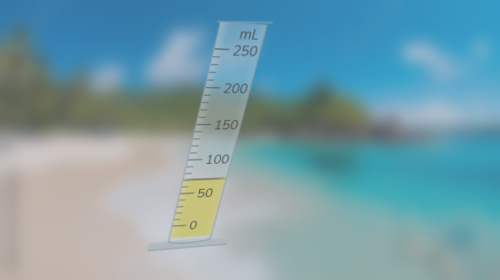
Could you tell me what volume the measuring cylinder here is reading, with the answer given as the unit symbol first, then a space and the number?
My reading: mL 70
